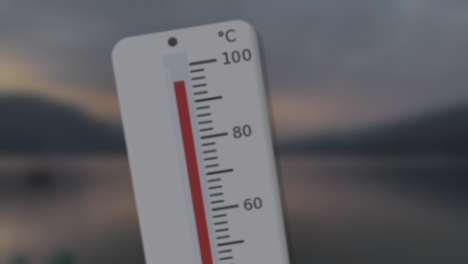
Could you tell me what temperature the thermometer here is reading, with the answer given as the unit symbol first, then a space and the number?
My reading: °C 96
